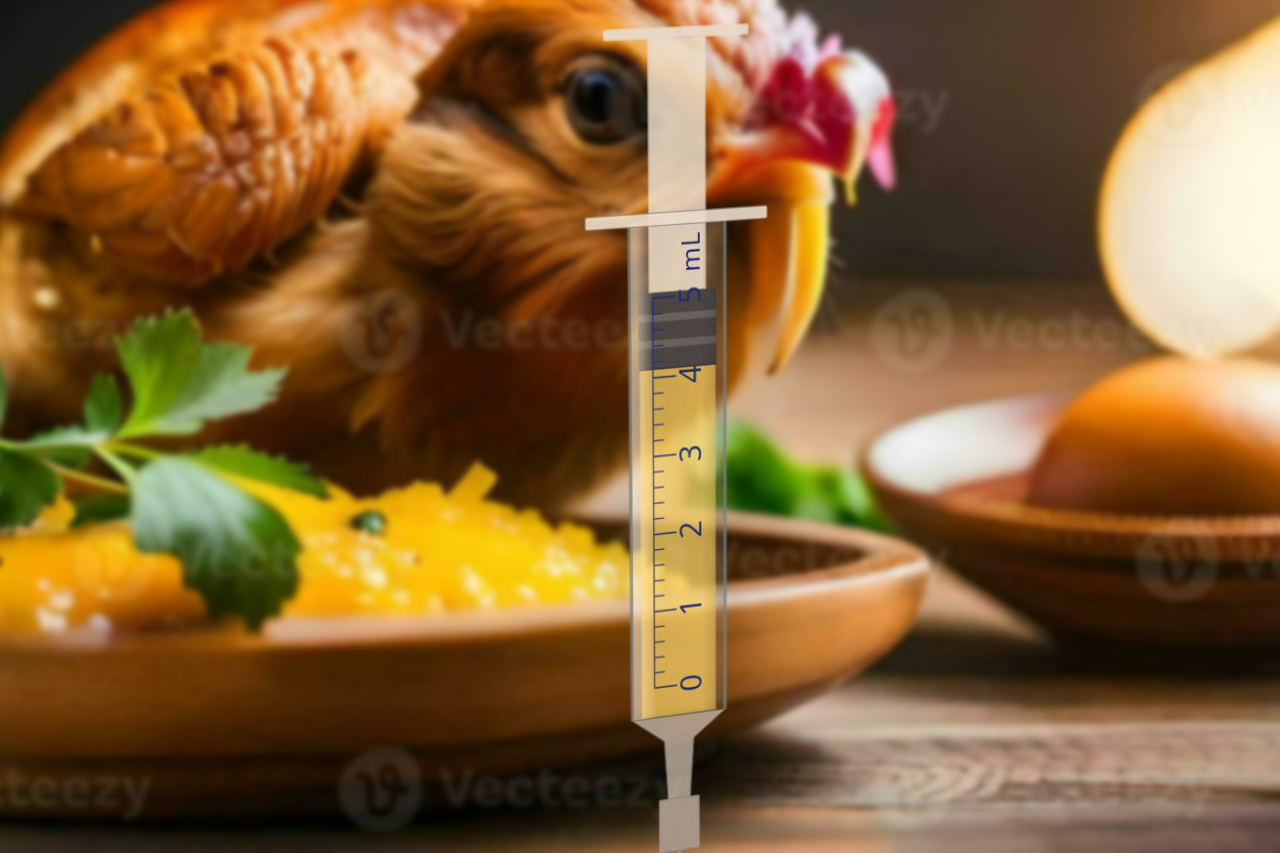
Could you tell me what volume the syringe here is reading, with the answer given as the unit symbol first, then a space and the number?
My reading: mL 4.1
